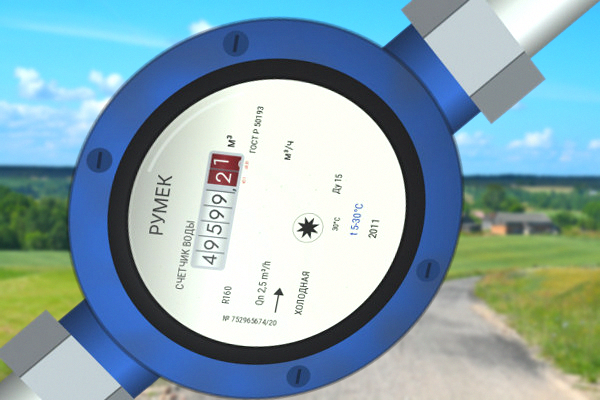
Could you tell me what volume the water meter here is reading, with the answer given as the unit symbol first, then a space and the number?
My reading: m³ 49599.21
